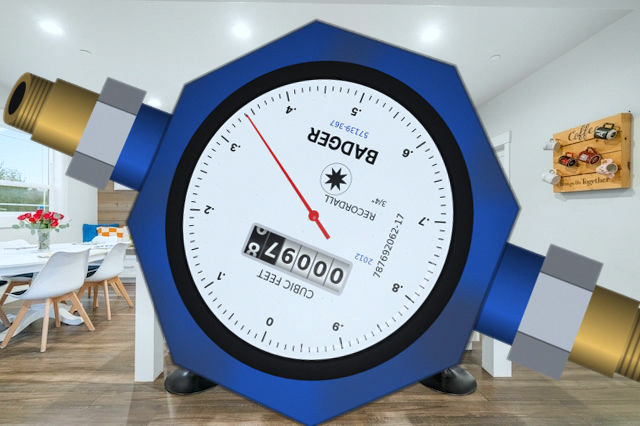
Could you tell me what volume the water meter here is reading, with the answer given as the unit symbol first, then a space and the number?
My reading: ft³ 978.34
